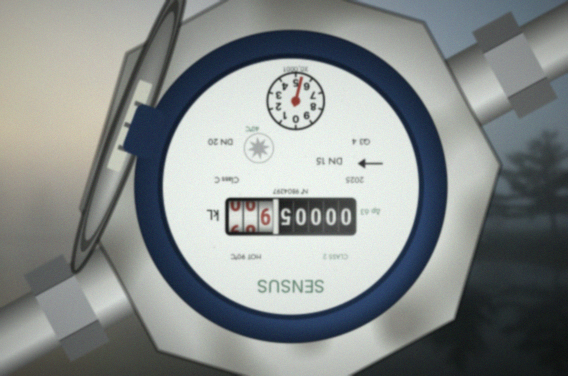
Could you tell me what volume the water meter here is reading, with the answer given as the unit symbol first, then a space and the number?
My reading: kL 5.9895
